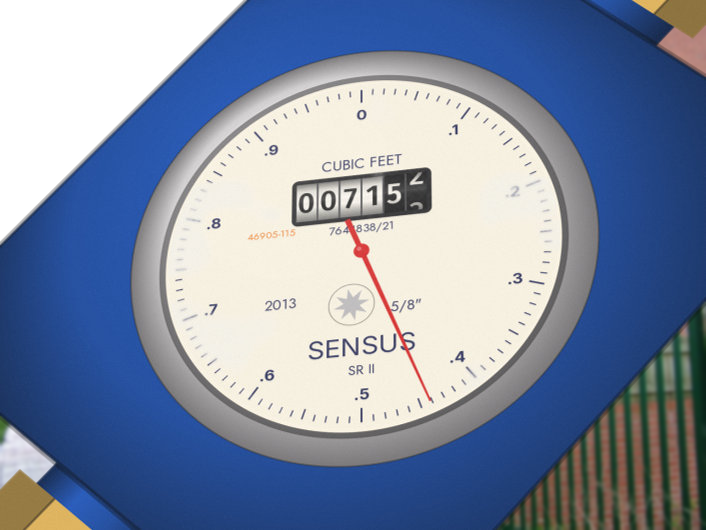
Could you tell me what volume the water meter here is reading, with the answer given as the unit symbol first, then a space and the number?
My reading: ft³ 7152.44
